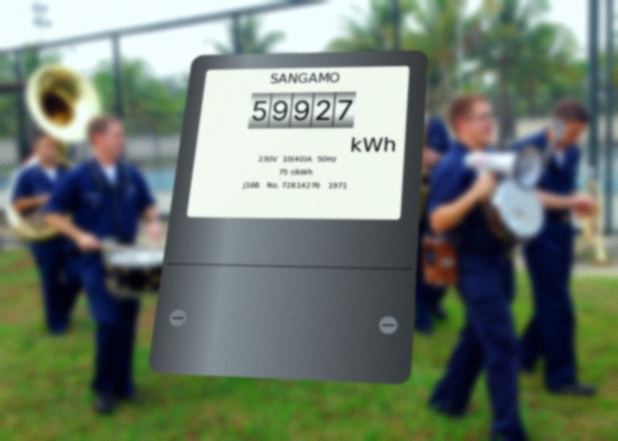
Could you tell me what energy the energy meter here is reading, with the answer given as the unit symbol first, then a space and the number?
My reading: kWh 59927
